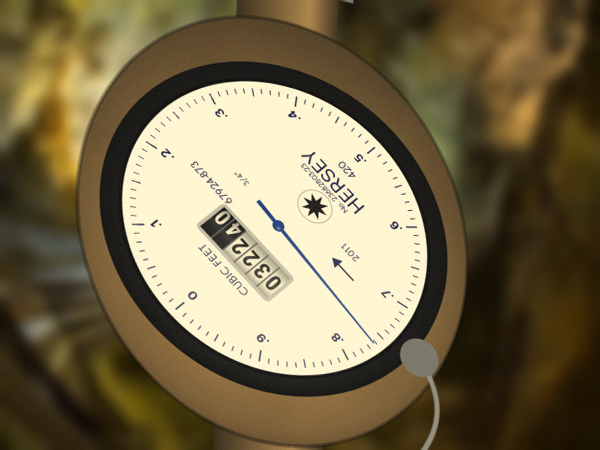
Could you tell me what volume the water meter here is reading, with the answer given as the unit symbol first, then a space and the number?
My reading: ft³ 32239.76
